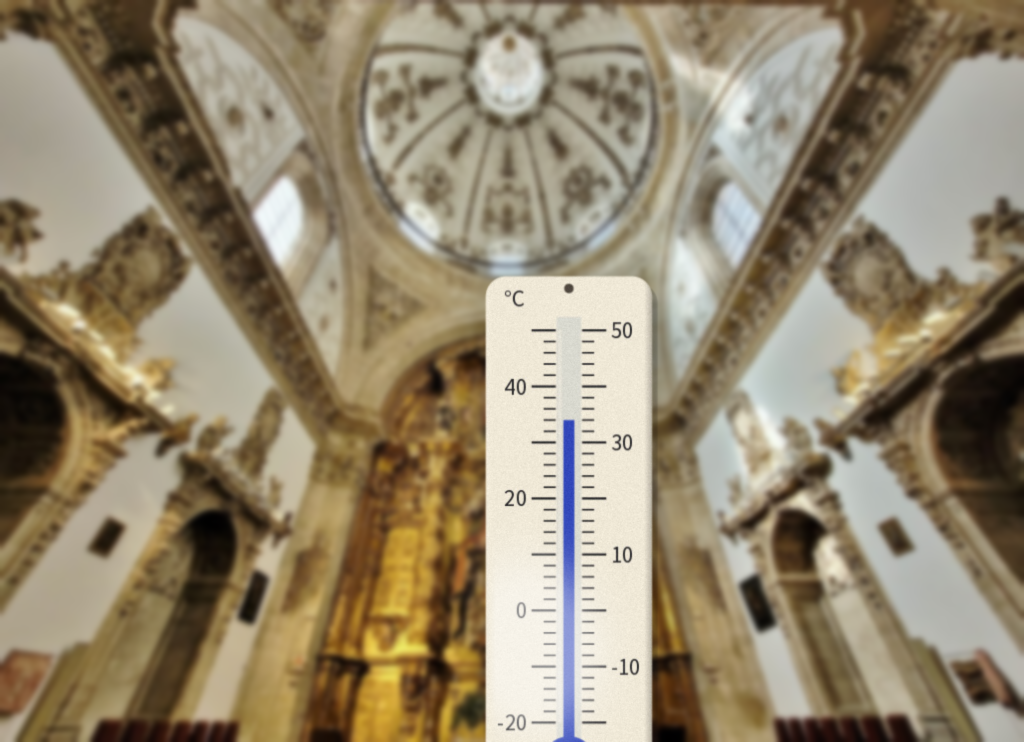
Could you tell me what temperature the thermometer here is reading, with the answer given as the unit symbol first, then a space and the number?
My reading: °C 34
